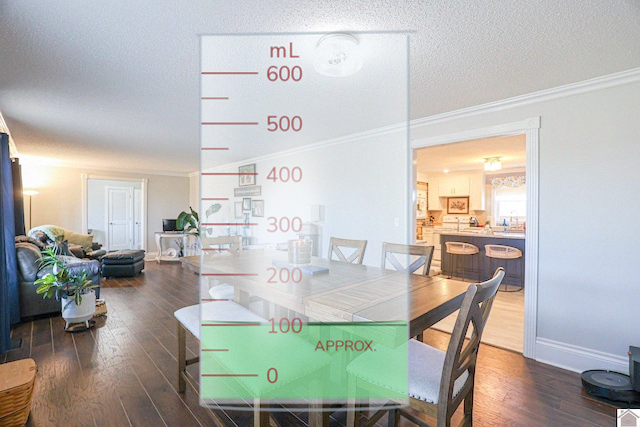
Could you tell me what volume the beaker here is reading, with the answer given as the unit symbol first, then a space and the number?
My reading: mL 100
